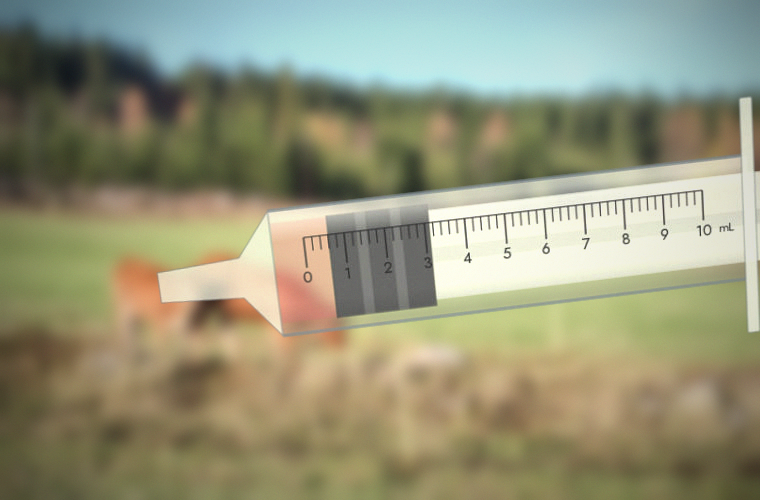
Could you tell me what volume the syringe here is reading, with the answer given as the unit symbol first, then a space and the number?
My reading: mL 0.6
